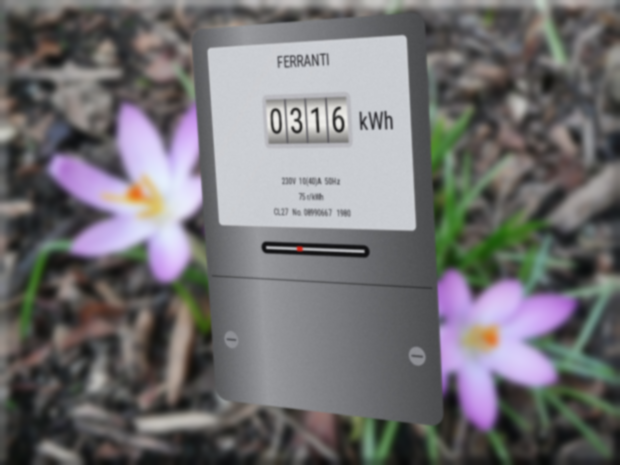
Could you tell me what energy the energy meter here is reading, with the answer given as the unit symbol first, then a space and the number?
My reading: kWh 316
